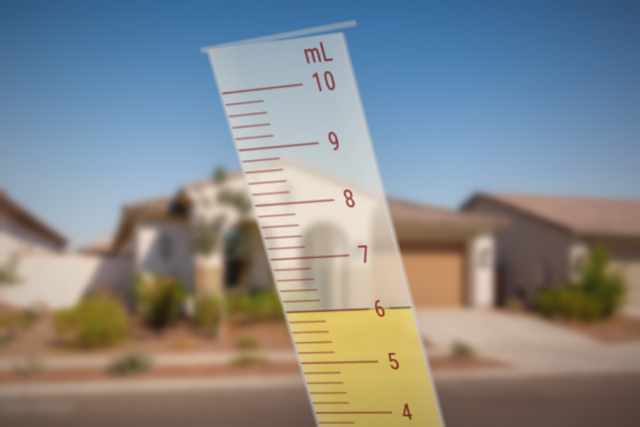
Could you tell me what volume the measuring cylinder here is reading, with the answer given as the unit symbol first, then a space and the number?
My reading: mL 6
